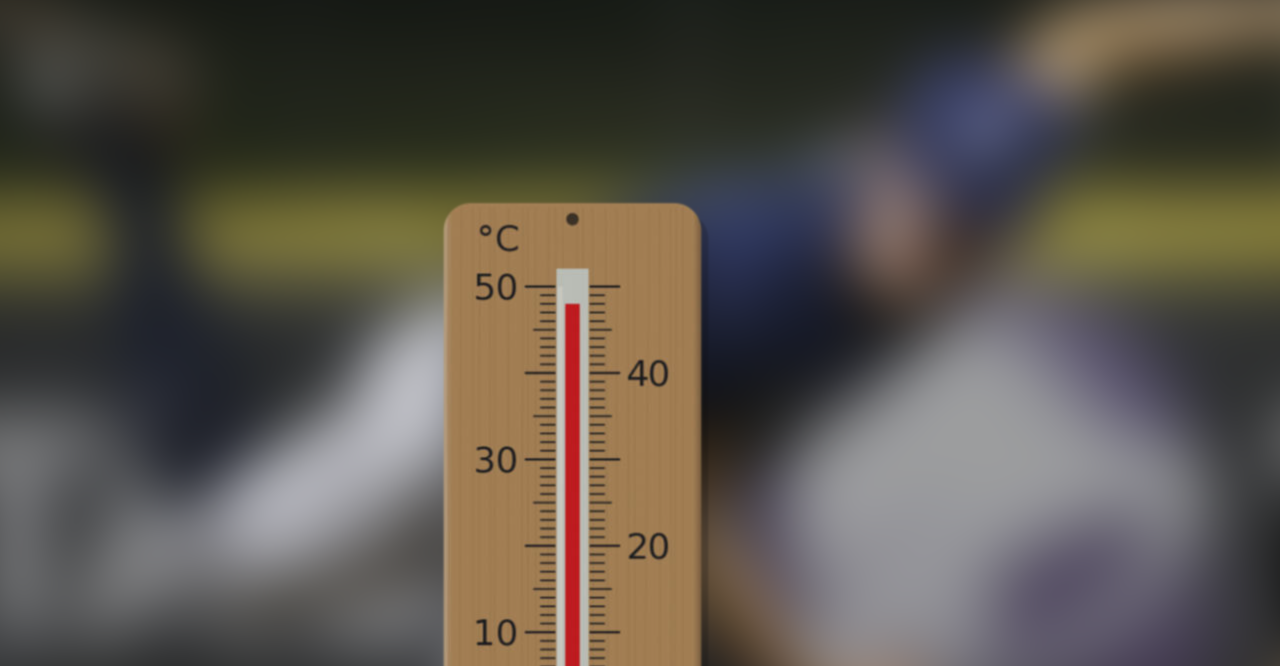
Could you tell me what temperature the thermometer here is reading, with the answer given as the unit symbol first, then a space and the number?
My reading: °C 48
